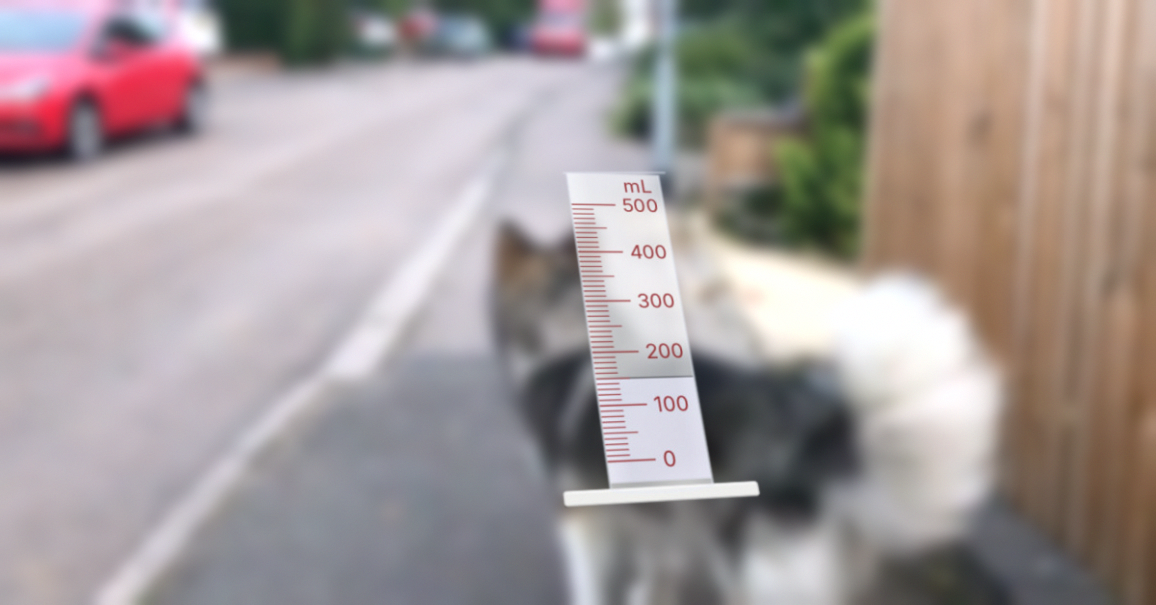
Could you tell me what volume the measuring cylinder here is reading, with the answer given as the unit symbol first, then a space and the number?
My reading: mL 150
